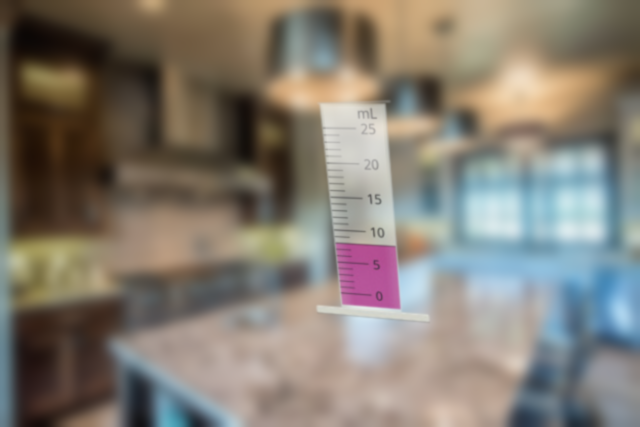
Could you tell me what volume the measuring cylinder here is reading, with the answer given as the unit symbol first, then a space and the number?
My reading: mL 8
